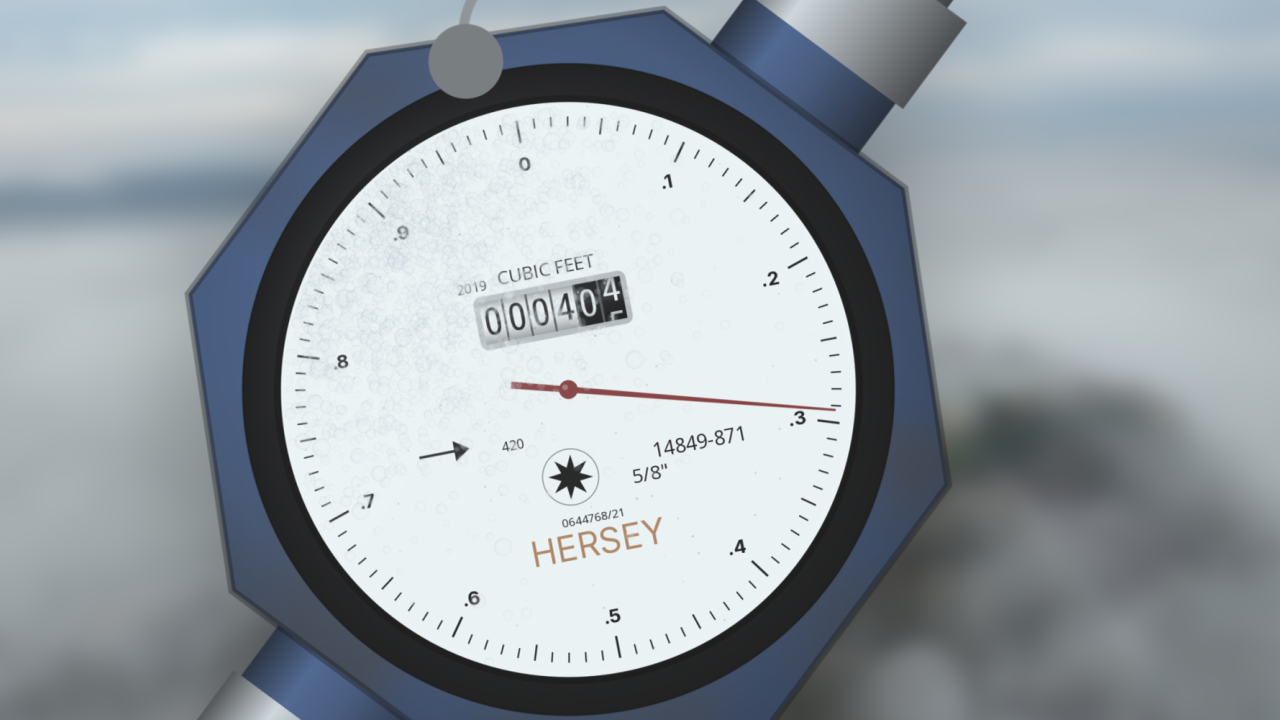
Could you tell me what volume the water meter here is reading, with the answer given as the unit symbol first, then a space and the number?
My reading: ft³ 404.29
